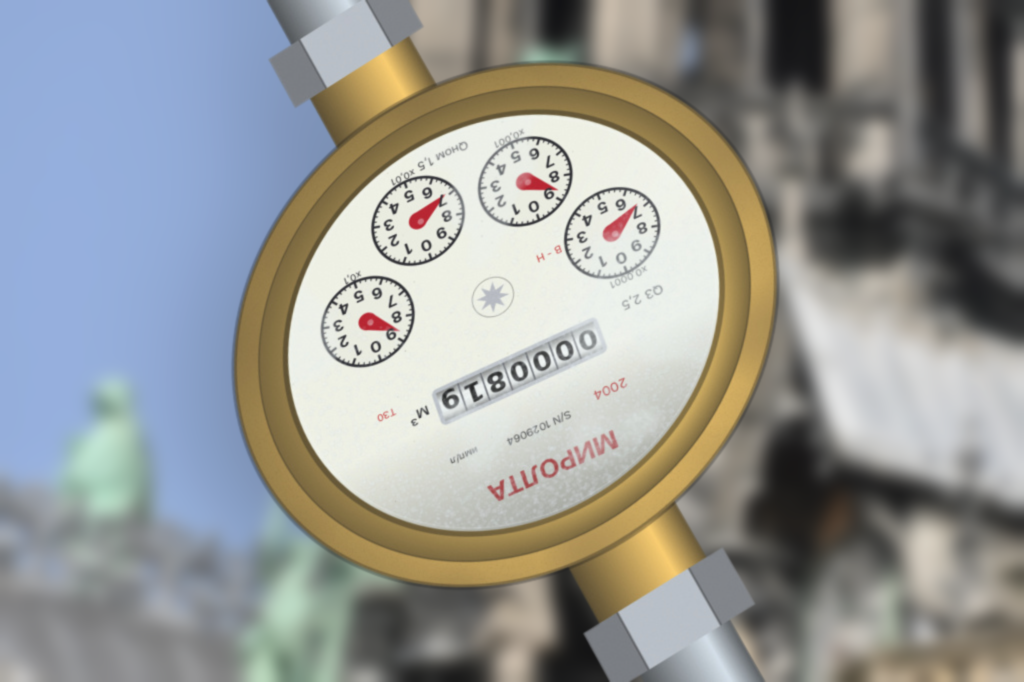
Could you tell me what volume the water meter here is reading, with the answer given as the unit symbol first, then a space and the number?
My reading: m³ 818.8686
